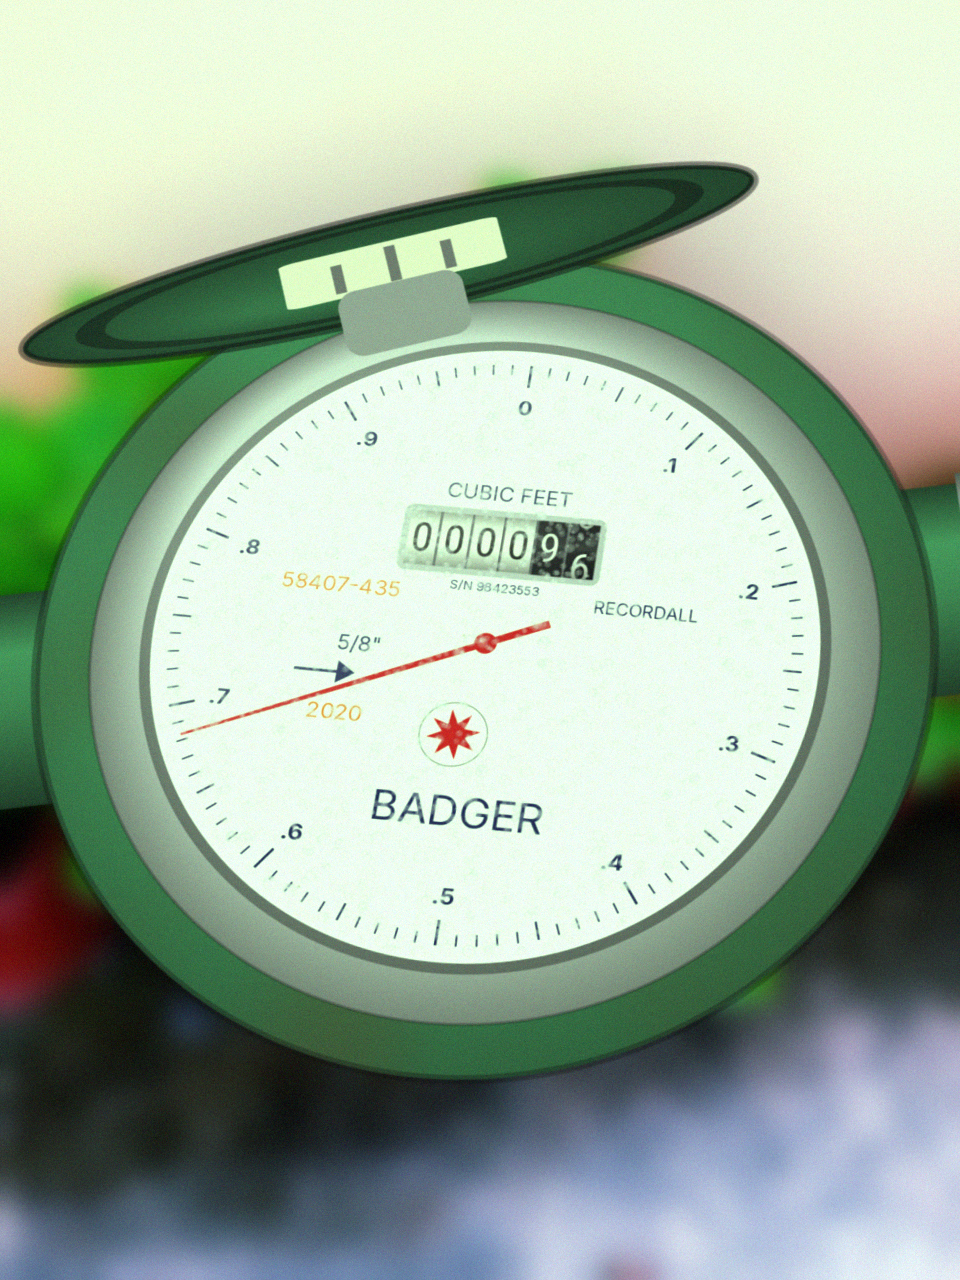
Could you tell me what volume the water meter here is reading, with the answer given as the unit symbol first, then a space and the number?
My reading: ft³ 95.68
